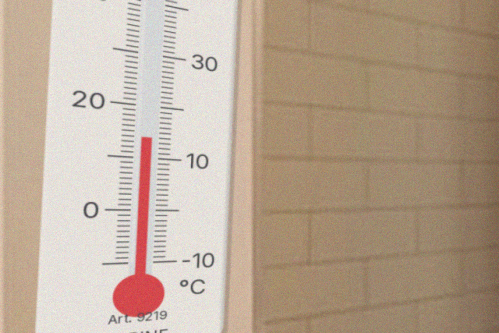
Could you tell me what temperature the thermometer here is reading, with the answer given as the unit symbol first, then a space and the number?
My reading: °C 14
